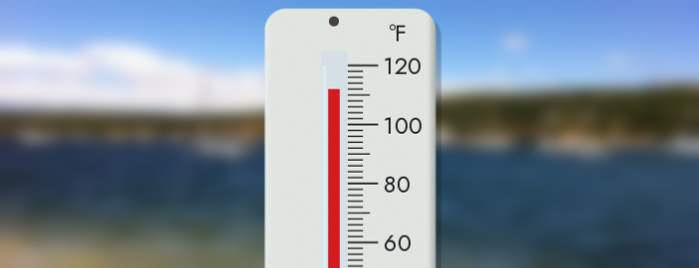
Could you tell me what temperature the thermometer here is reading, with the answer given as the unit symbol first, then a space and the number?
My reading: °F 112
